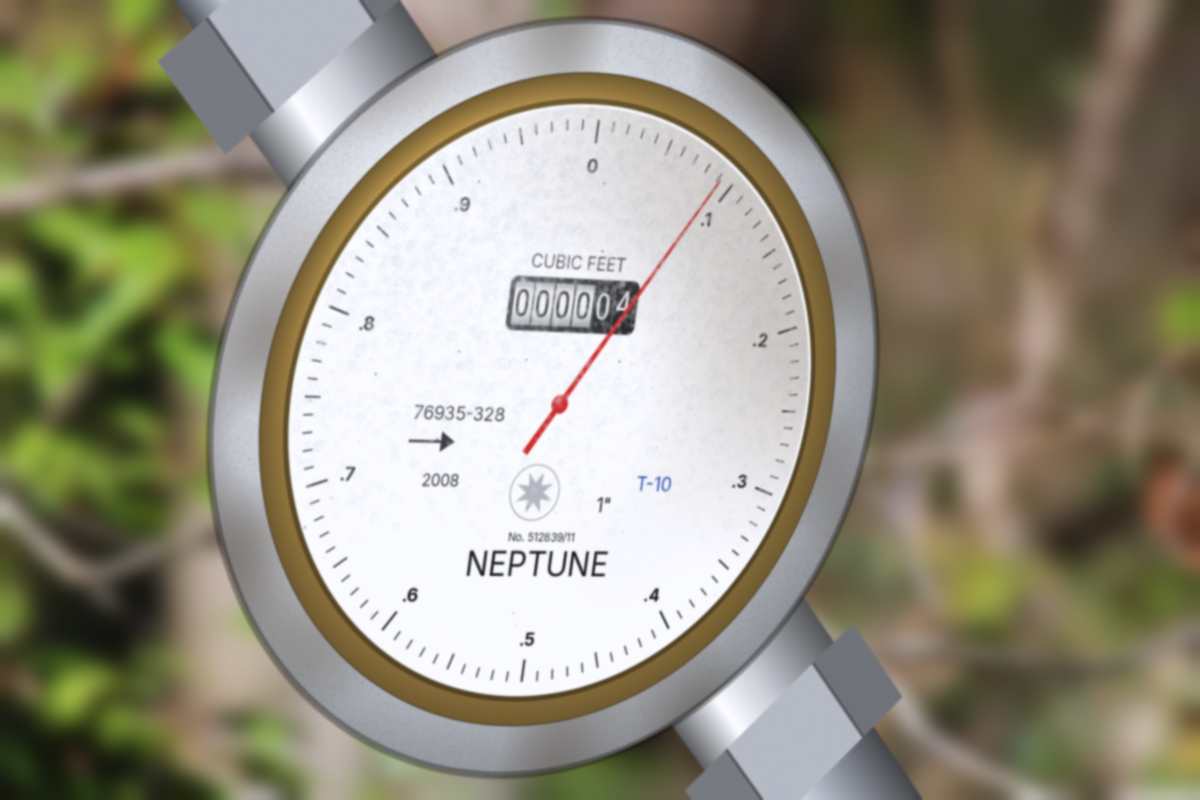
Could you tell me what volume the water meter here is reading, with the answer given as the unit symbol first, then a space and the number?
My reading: ft³ 4.09
